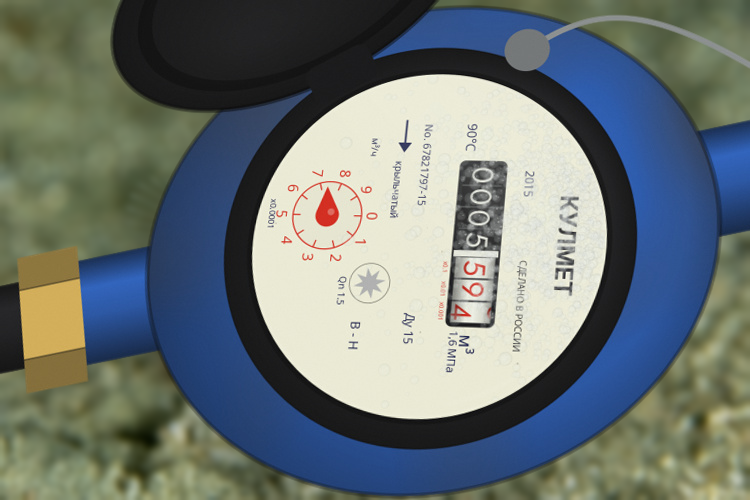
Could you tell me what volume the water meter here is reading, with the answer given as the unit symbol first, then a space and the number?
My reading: m³ 5.5937
